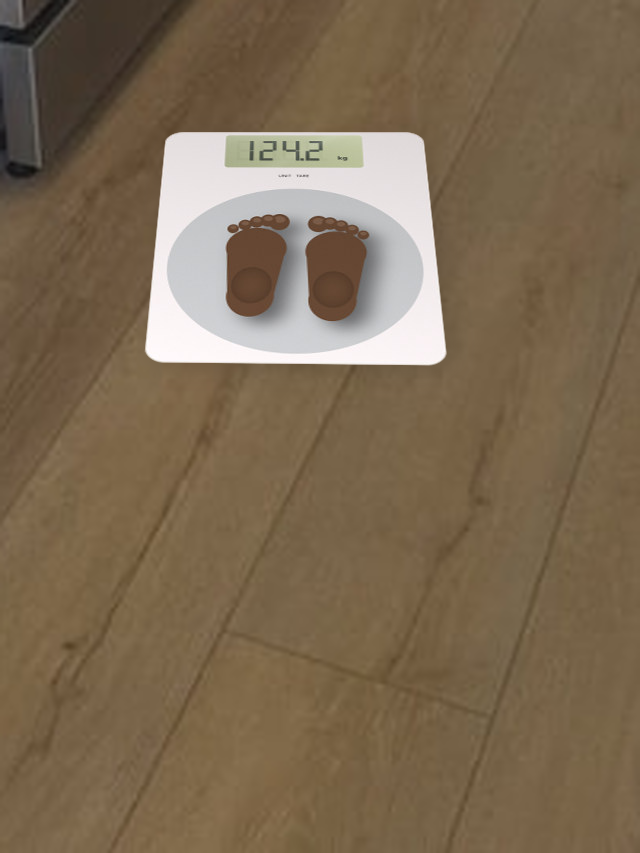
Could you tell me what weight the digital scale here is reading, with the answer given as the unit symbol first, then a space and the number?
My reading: kg 124.2
